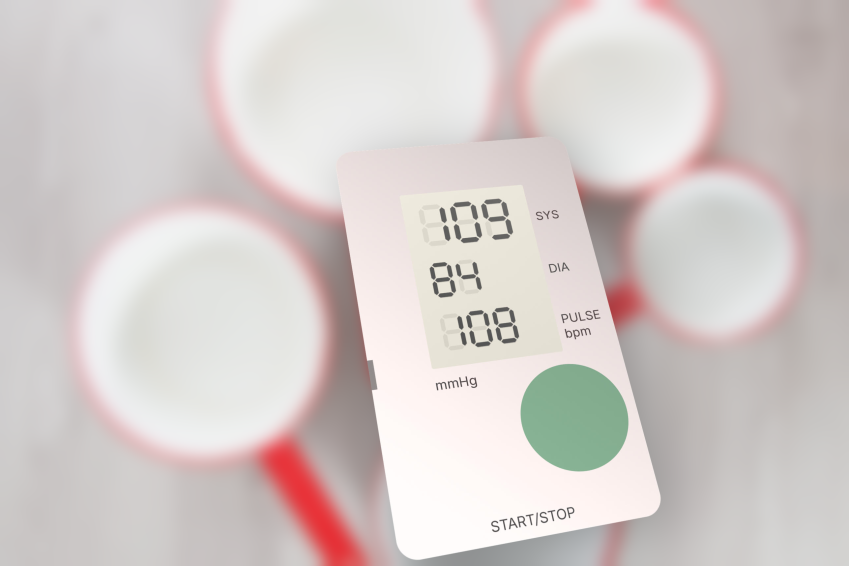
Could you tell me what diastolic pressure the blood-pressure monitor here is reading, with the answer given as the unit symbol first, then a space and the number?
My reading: mmHg 84
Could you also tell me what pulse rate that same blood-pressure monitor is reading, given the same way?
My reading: bpm 108
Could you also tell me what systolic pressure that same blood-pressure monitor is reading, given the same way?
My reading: mmHg 109
